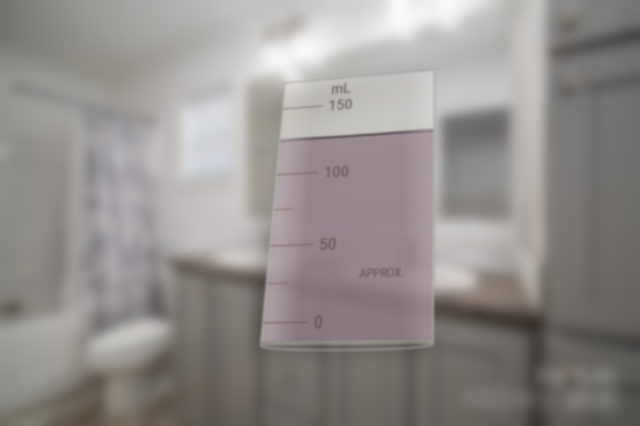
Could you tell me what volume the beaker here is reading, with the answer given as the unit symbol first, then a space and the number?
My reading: mL 125
